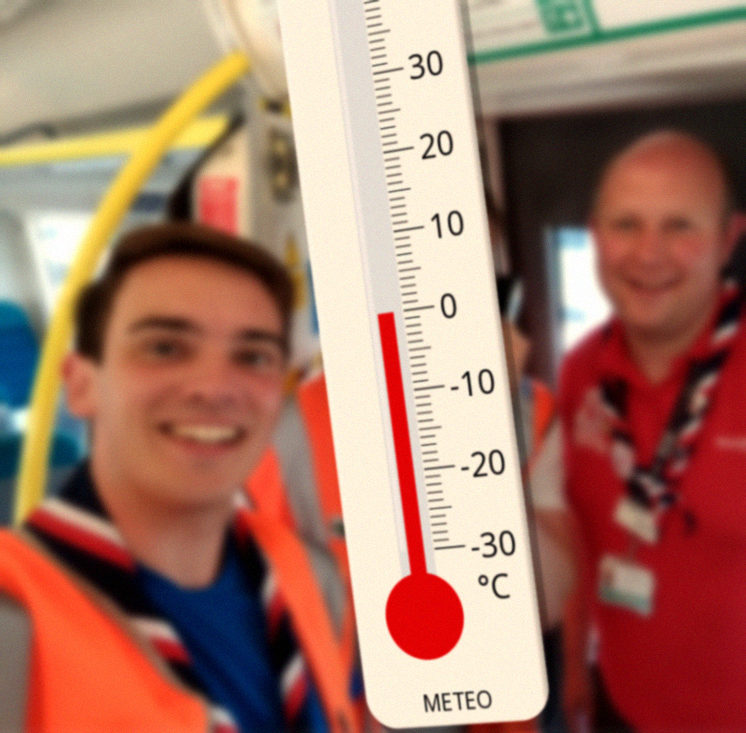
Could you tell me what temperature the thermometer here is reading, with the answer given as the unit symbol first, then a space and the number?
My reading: °C 0
